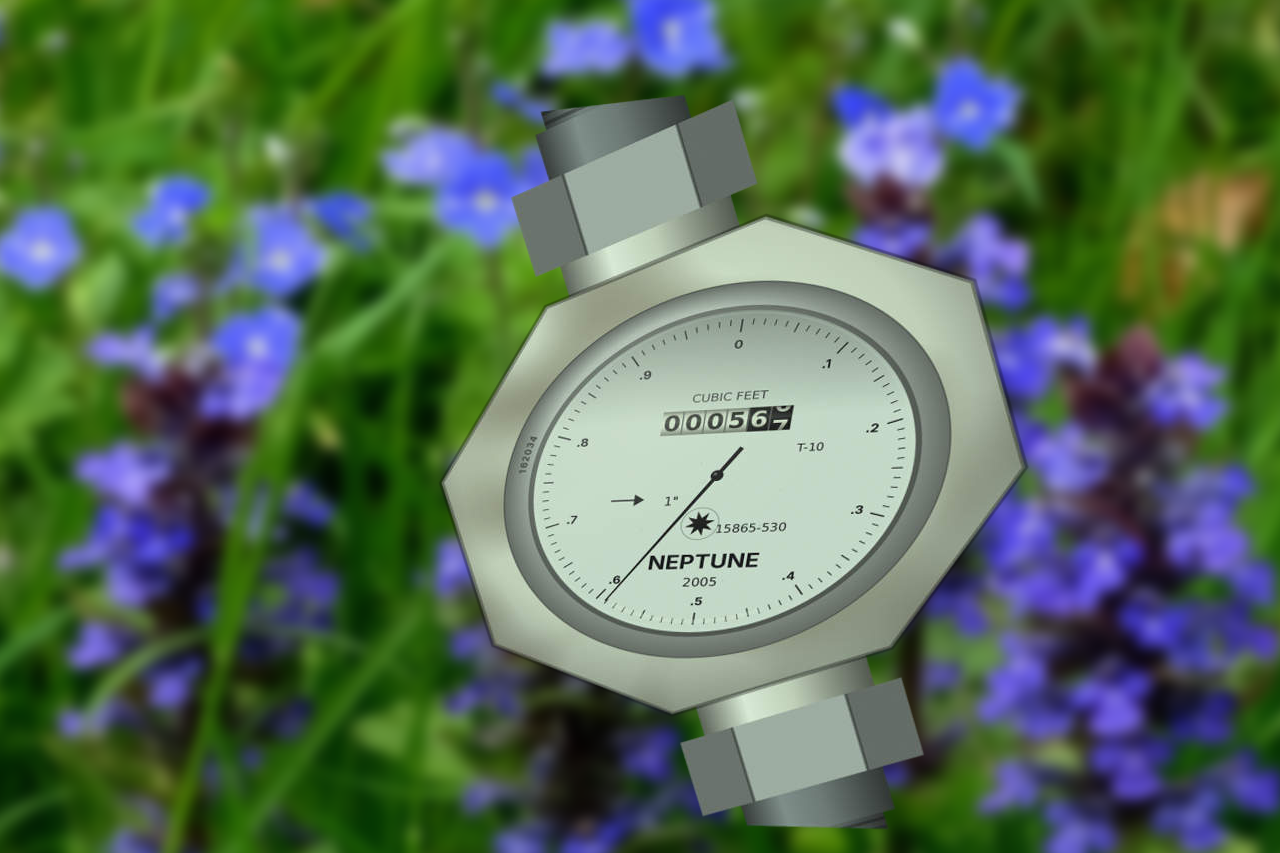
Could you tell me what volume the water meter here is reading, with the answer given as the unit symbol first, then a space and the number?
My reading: ft³ 566.59
